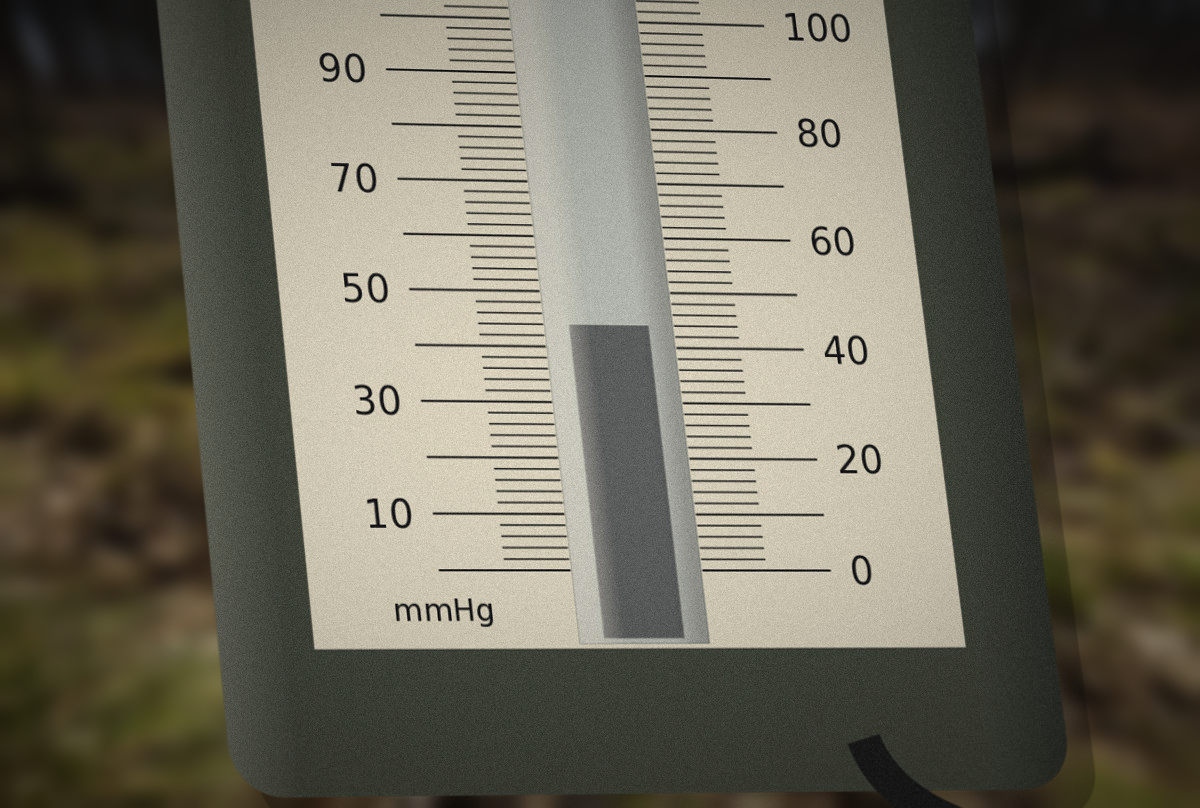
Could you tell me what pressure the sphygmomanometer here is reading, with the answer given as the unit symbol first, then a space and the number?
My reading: mmHg 44
